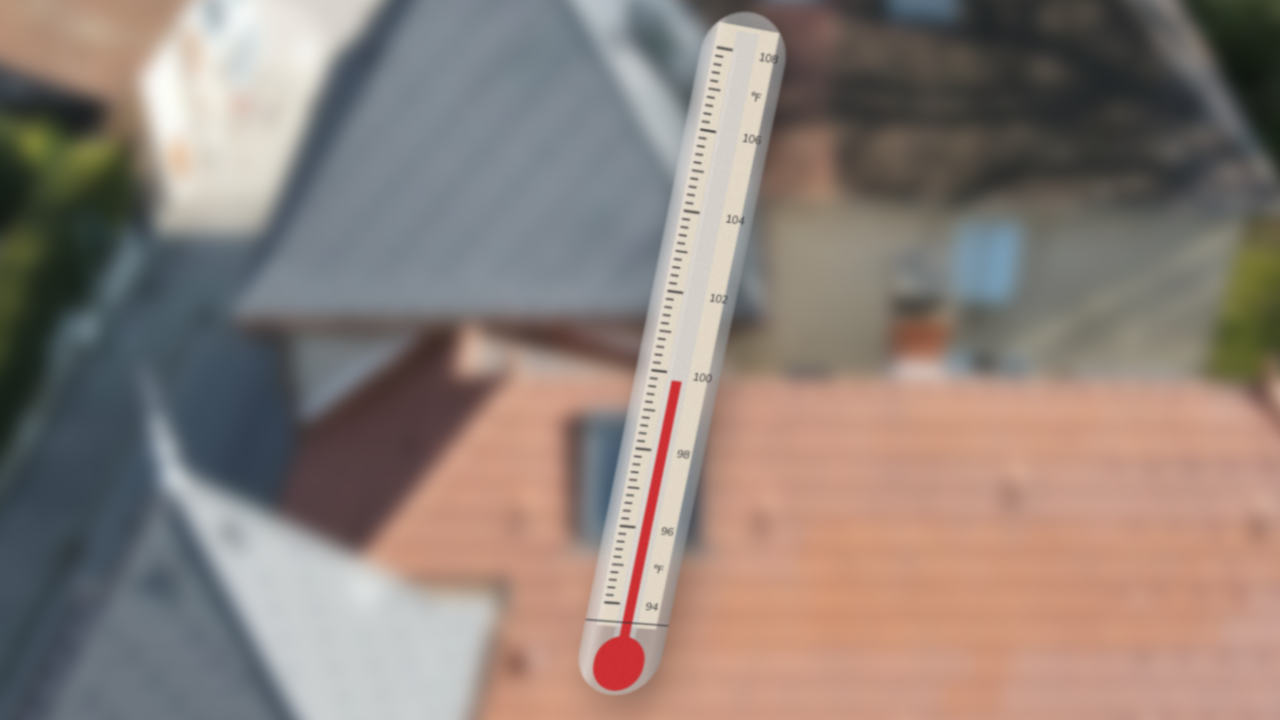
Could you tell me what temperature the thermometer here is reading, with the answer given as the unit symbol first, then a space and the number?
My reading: °F 99.8
